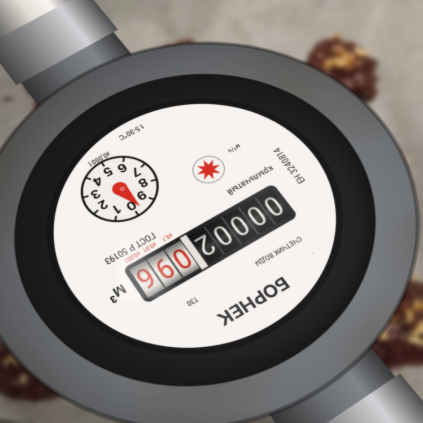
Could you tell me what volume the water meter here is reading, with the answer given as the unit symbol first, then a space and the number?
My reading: m³ 2.0959
